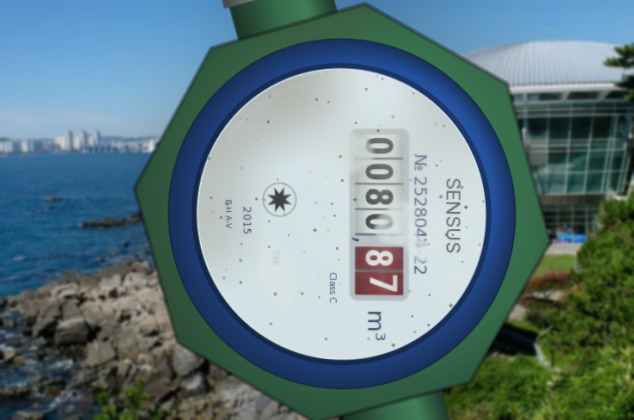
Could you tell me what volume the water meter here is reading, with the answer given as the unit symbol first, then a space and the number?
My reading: m³ 80.87
